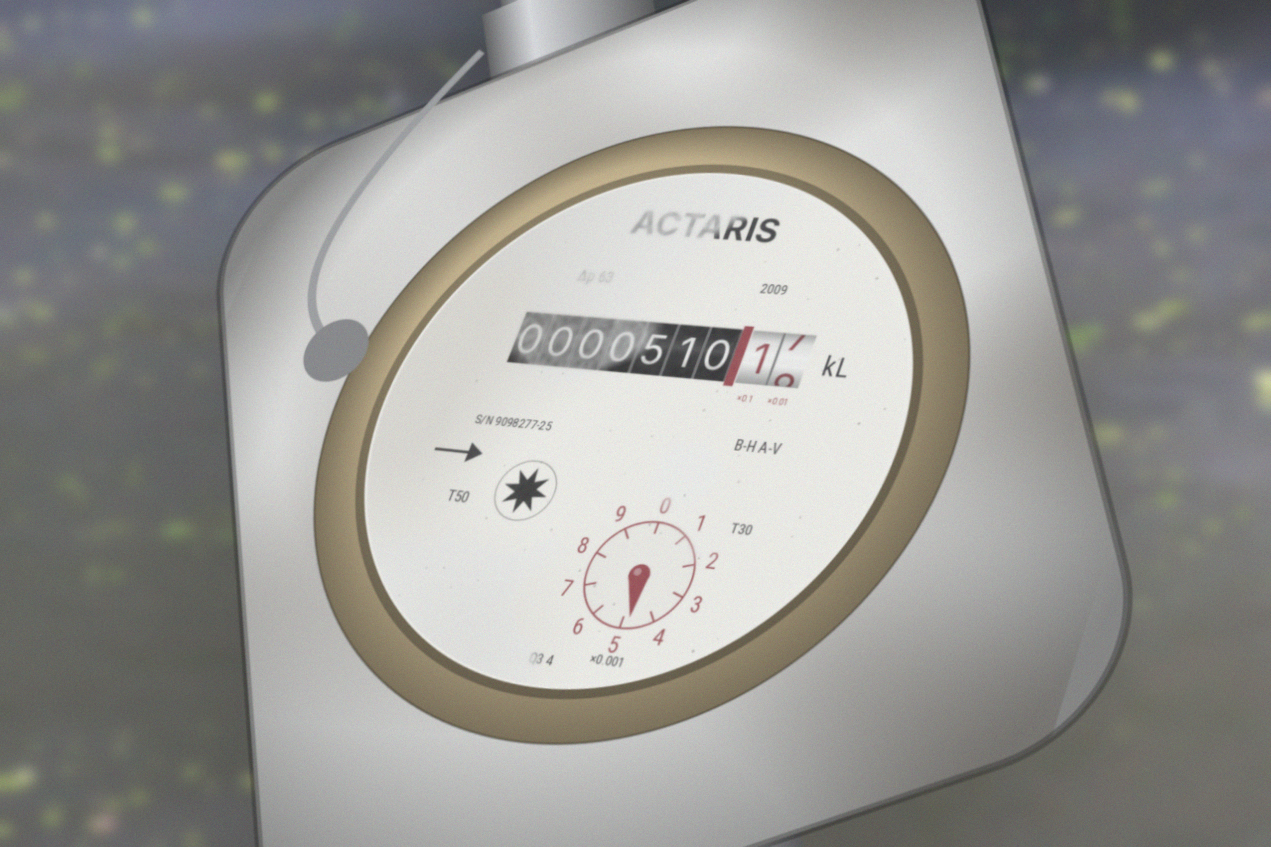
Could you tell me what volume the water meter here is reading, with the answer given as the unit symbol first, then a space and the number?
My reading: kL 510.174
